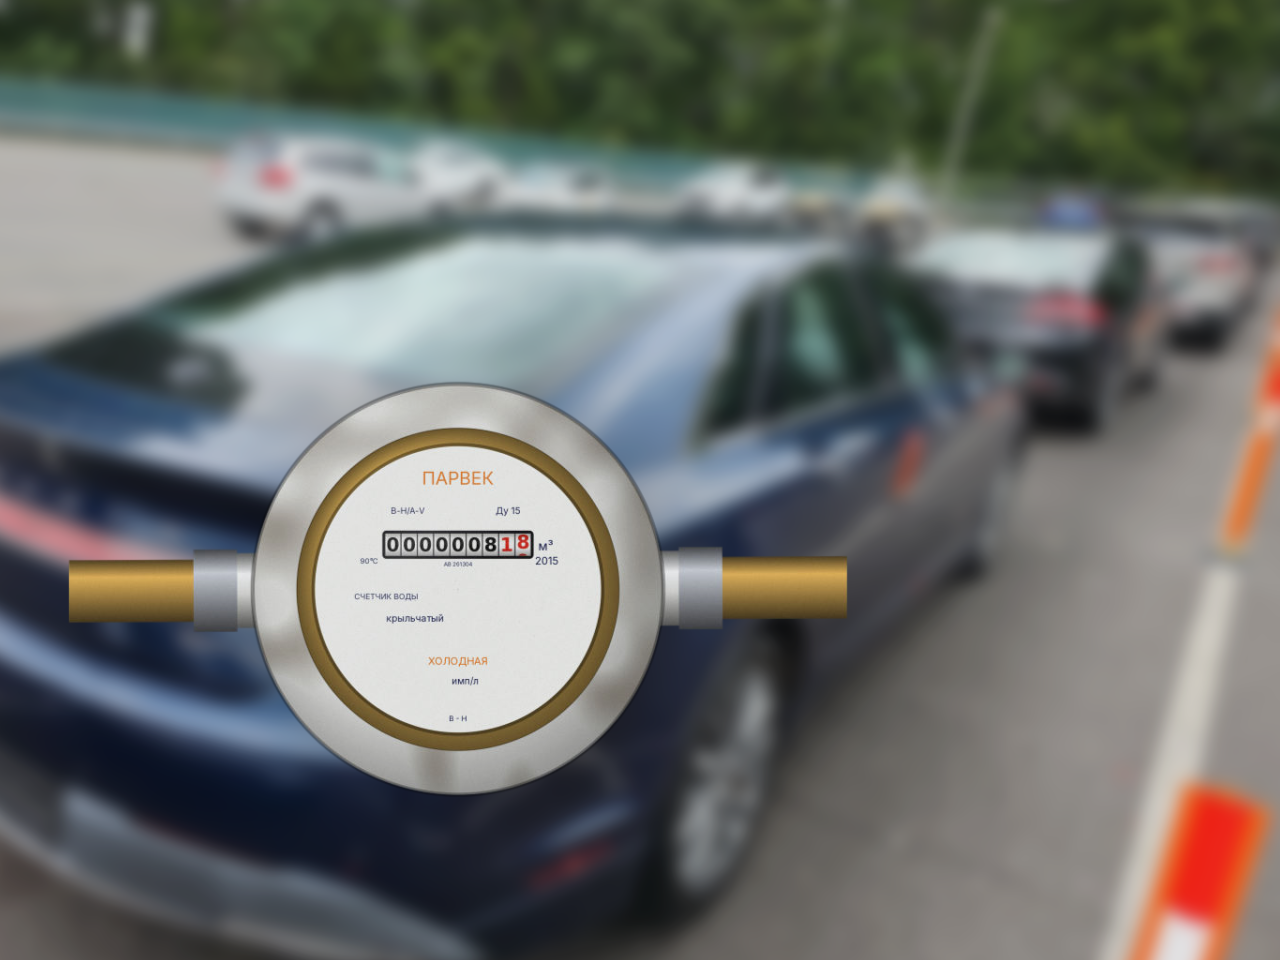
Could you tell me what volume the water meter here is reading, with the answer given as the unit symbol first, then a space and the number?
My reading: m³ 8.18
